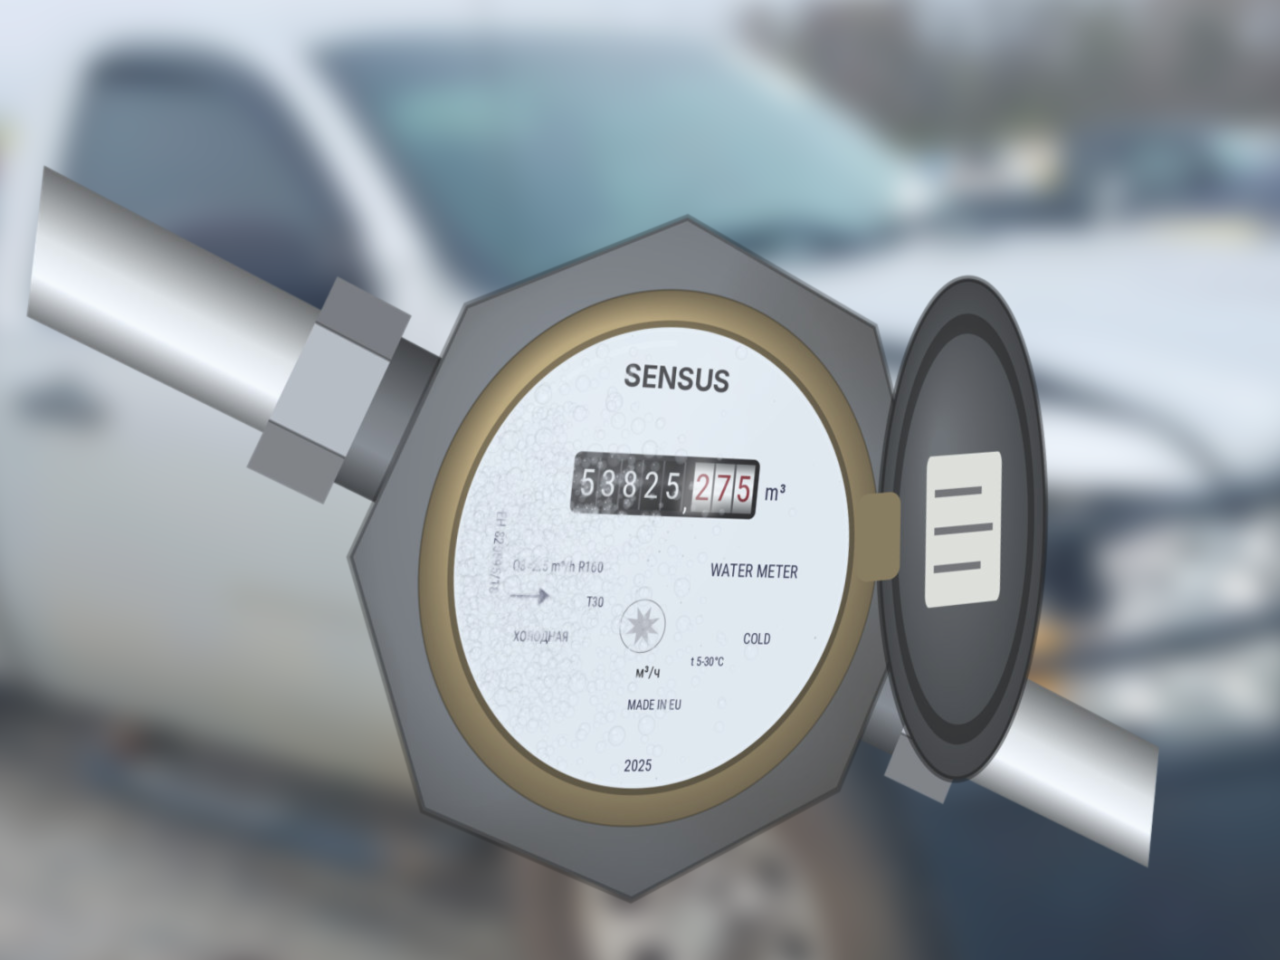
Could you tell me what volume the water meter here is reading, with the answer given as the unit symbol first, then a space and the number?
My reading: m³ 53825.275
